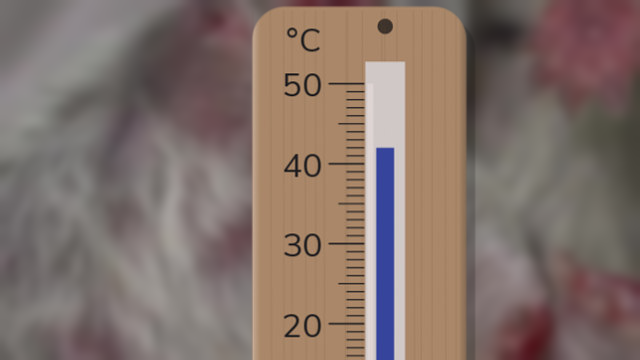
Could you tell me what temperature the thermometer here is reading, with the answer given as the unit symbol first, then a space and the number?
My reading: °C 42
